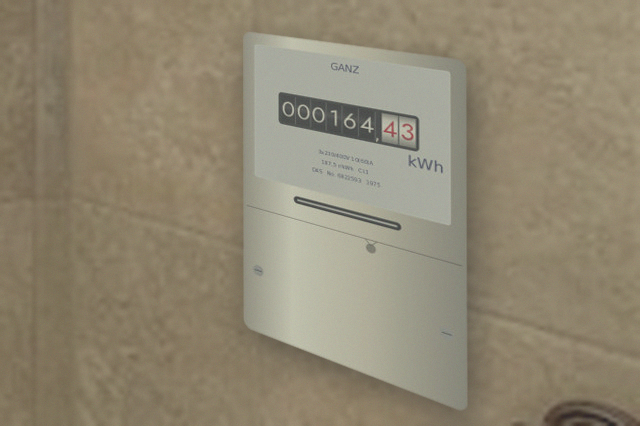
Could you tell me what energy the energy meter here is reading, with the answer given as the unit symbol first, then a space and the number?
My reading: kWh 164.43
